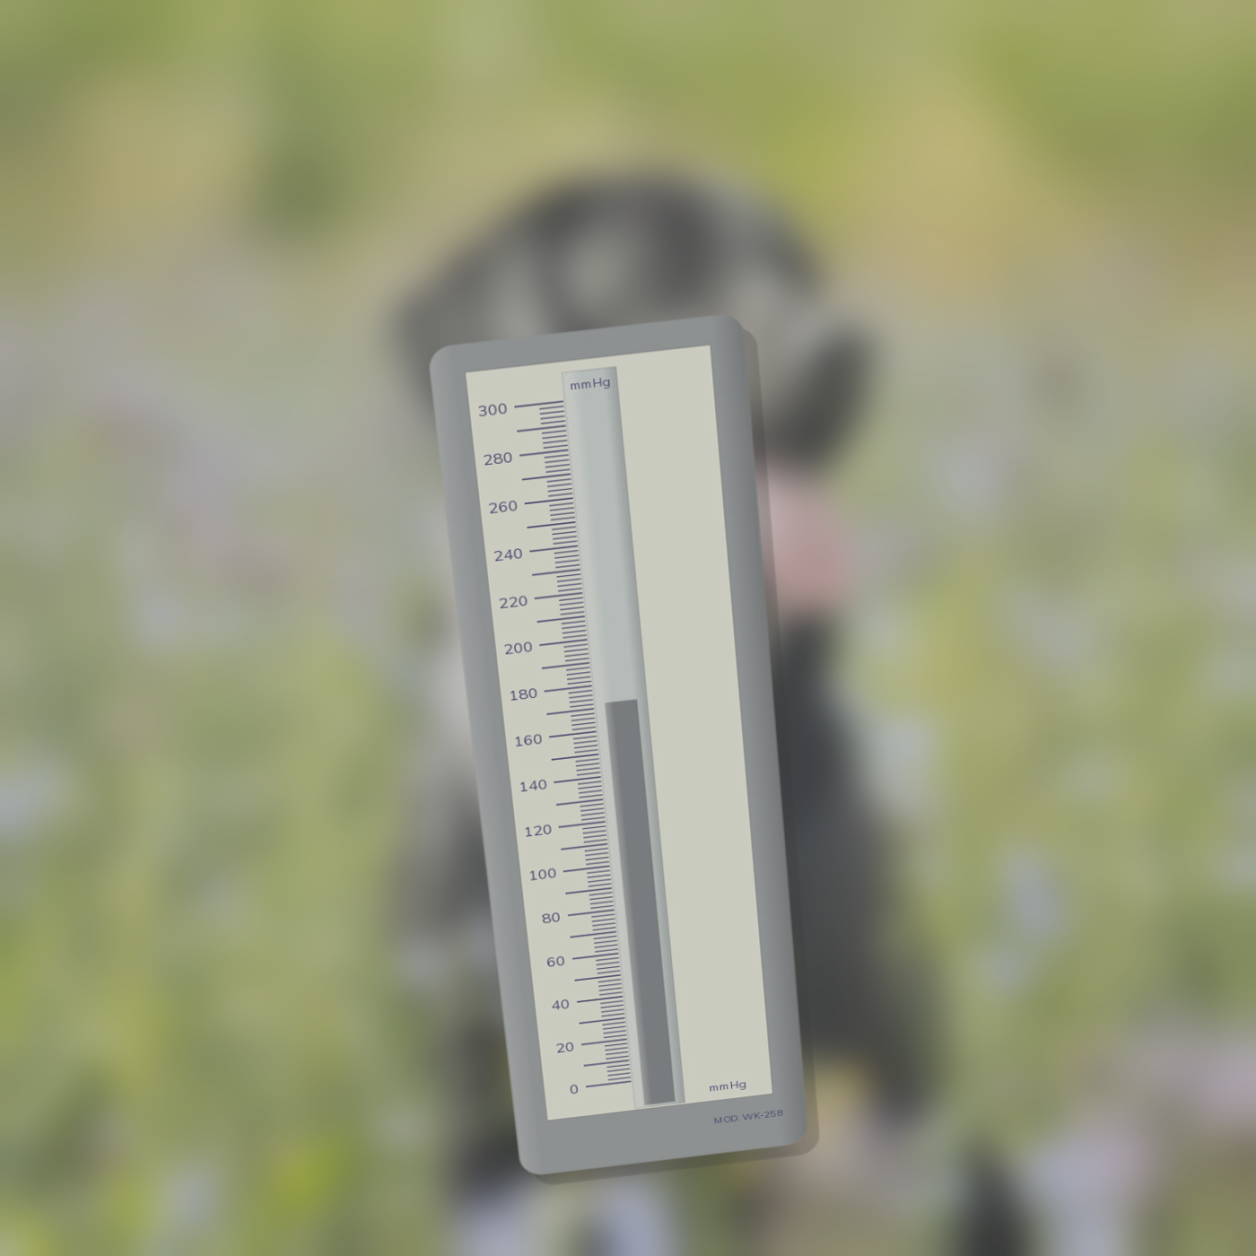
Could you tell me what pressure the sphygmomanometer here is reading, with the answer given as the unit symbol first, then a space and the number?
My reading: mmHg 172
